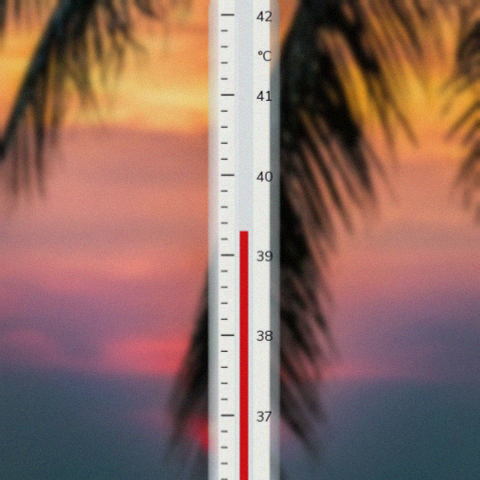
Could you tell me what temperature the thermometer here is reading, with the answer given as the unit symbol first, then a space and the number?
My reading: °C 39.3
